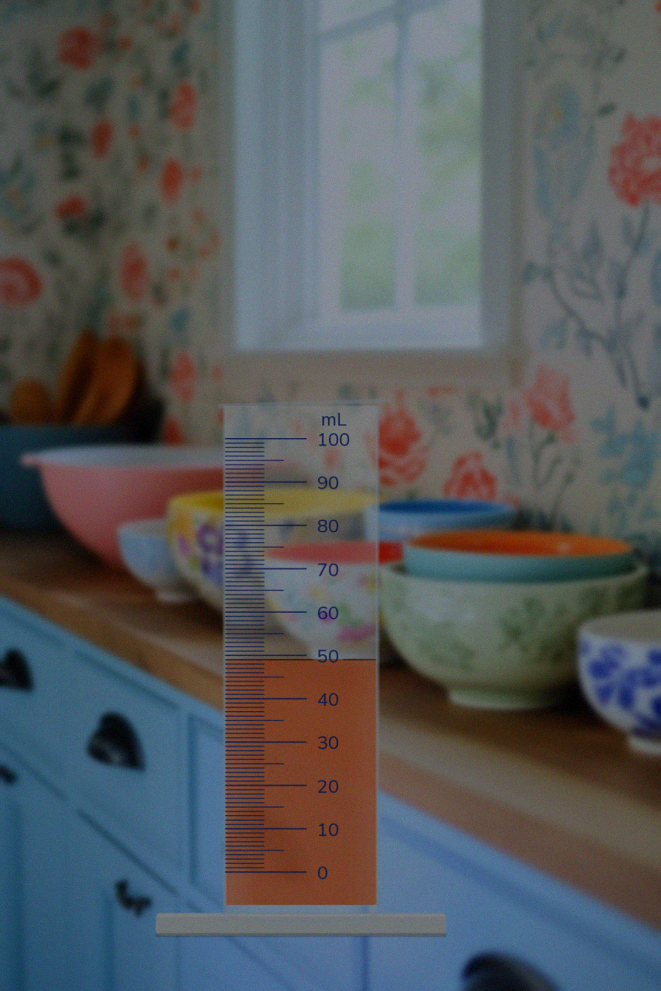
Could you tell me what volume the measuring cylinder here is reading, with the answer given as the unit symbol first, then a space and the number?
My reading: mL 49
